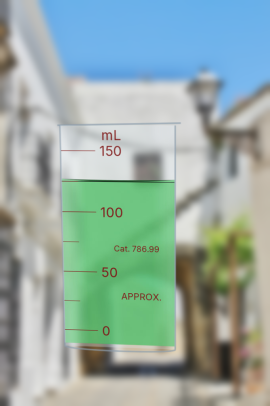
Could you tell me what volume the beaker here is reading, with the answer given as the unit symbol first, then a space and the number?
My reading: mL 125
